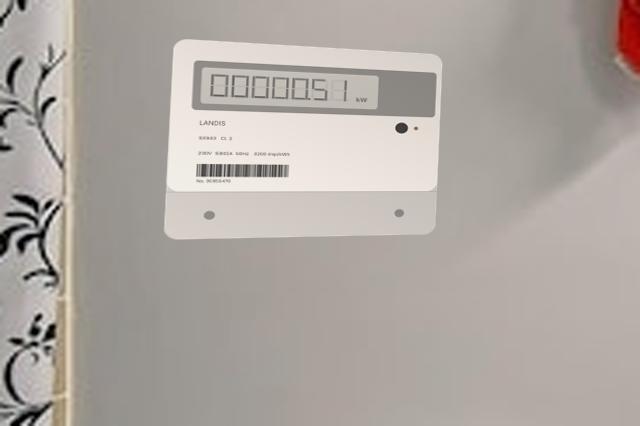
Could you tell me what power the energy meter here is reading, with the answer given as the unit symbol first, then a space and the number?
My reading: kW 0.51
